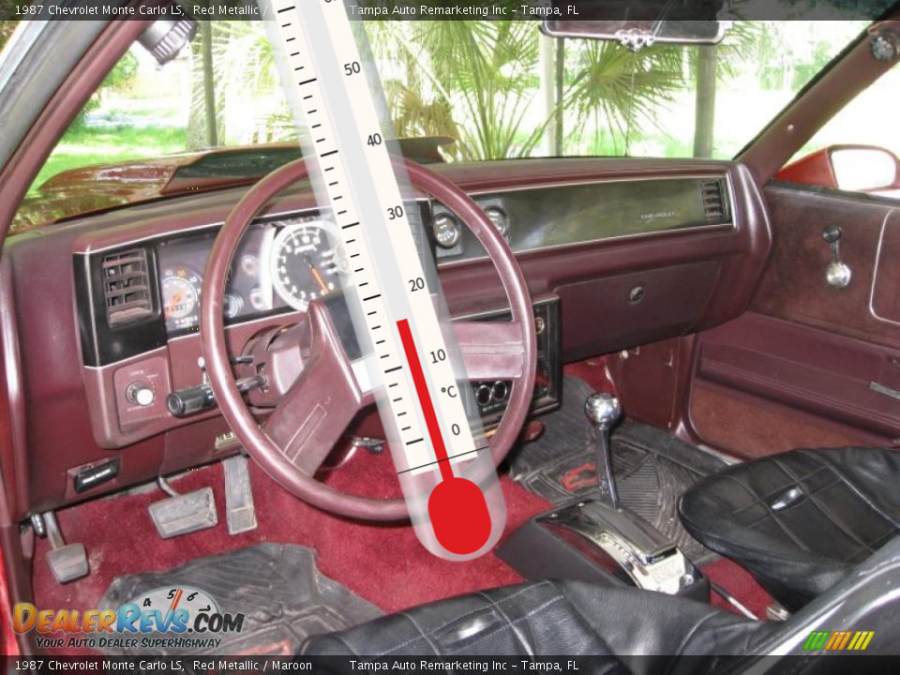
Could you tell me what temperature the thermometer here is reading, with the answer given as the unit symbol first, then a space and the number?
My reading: °C 16
